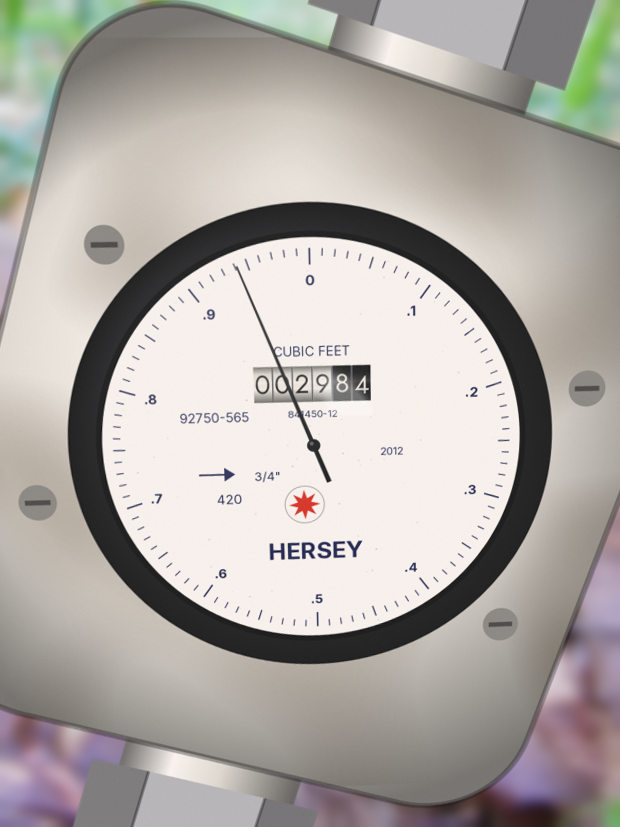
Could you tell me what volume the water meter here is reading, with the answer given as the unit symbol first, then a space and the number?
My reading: ft³ 2983.94
